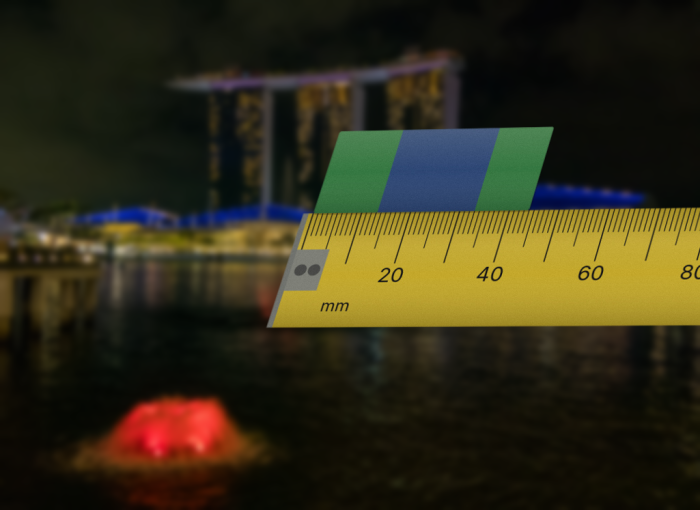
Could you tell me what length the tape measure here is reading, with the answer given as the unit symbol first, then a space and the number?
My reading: mm 44
